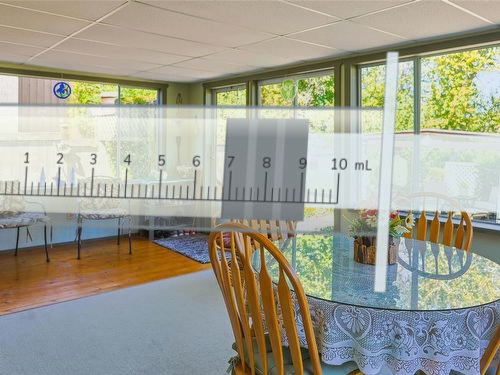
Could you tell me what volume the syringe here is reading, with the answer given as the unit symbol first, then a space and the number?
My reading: mL 6.8
